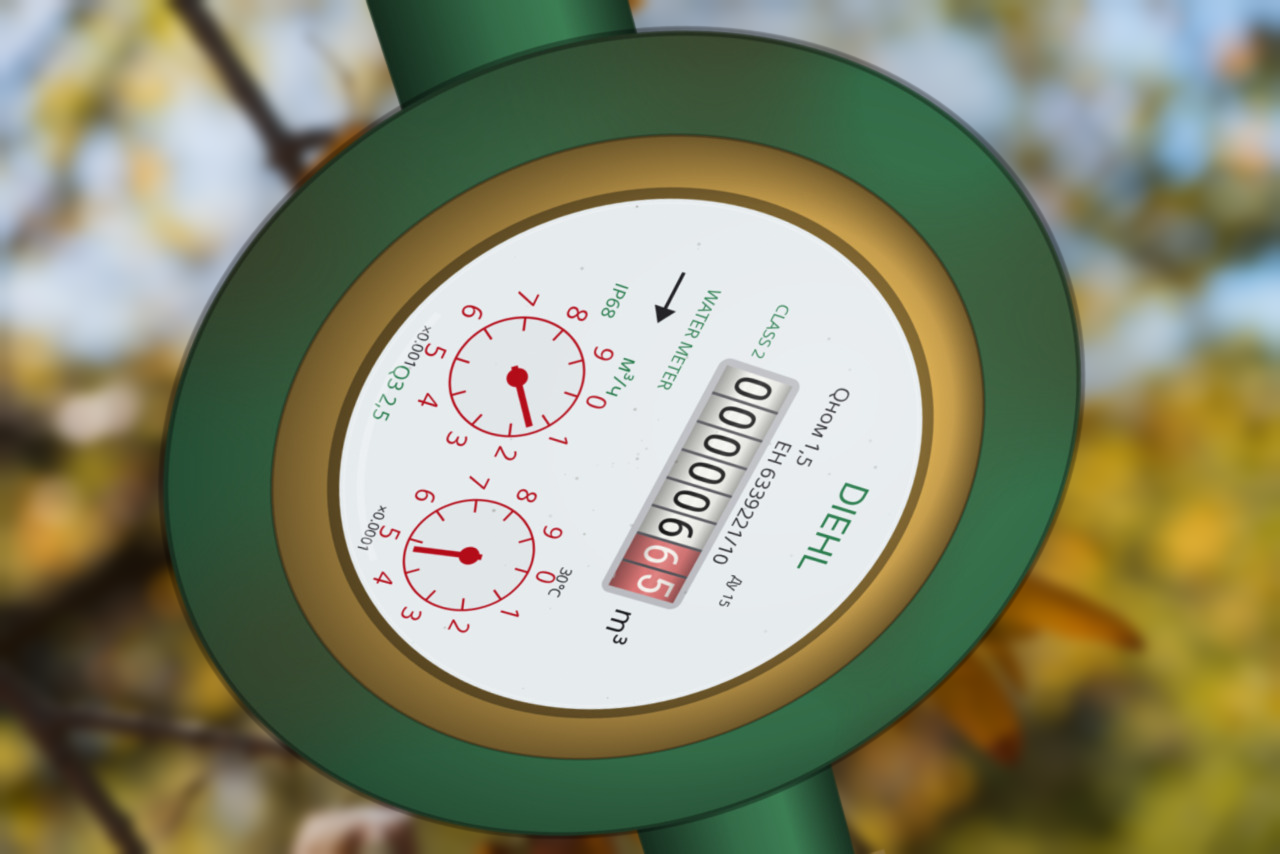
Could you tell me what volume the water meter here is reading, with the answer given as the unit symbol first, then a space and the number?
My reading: m³ 6.6514
